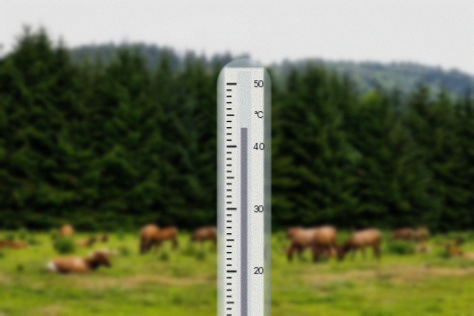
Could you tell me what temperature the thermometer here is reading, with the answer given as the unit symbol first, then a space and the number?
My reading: °C 43
